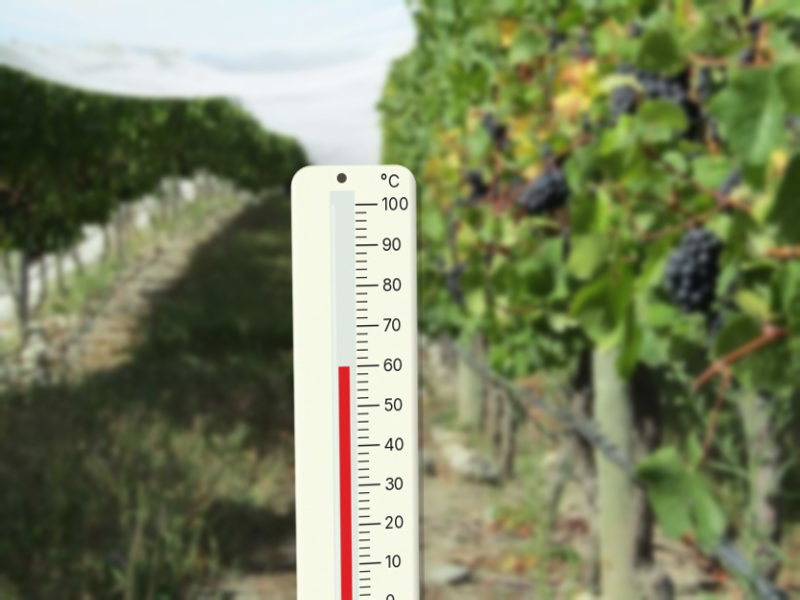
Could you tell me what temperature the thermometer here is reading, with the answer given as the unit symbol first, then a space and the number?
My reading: °C 60
